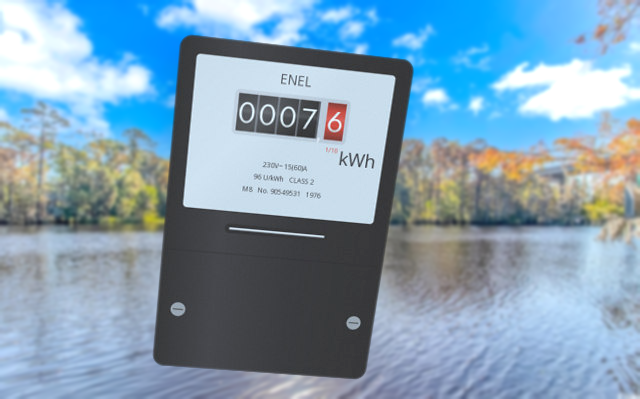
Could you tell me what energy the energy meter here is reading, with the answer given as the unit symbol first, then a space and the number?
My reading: kWh 7.6
